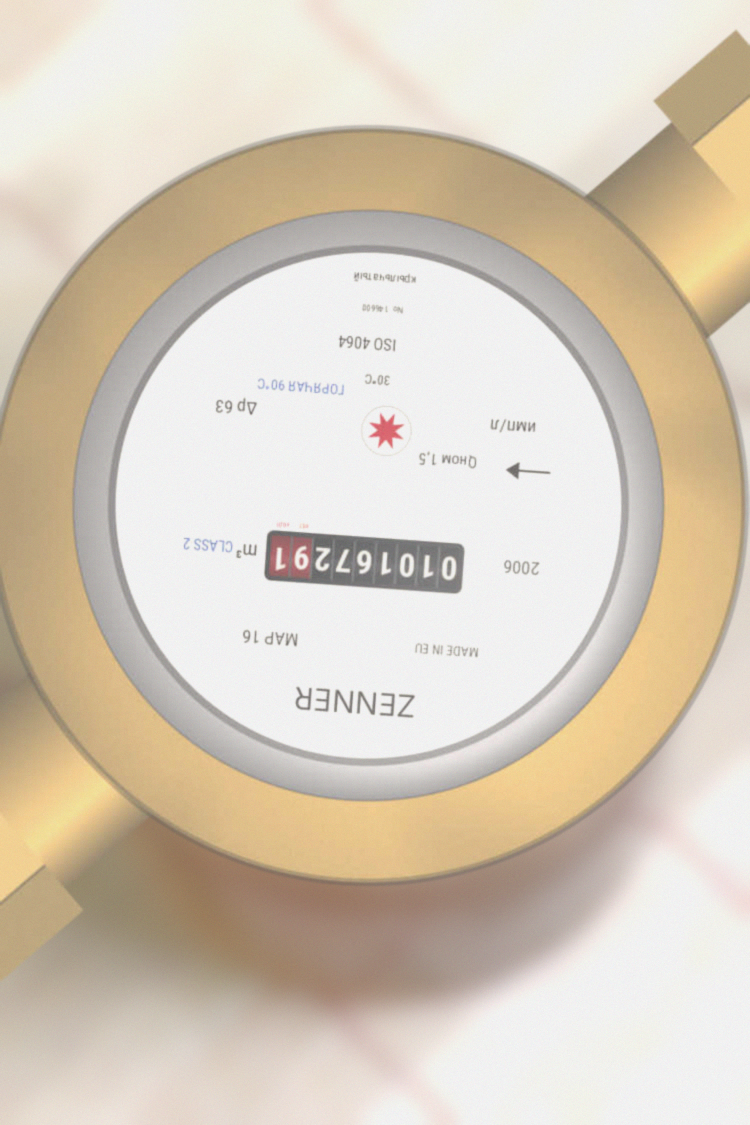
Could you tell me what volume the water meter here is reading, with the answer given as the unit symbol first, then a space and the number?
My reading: m³ 101672.91
